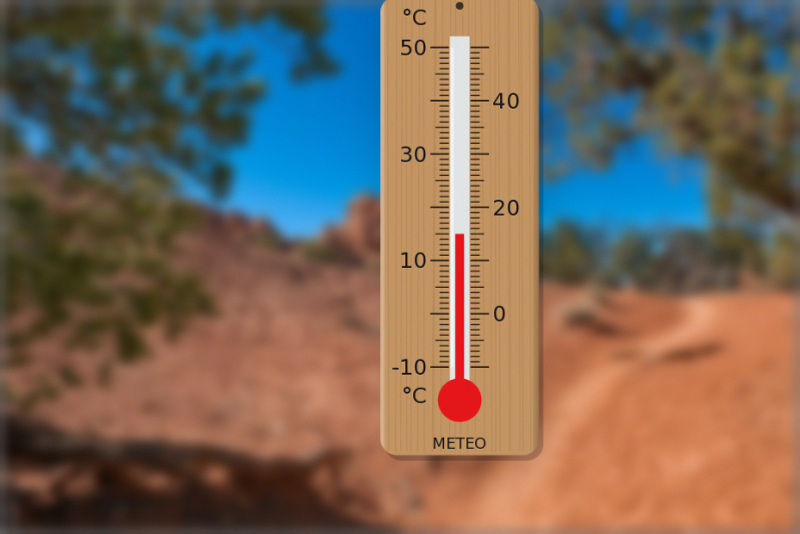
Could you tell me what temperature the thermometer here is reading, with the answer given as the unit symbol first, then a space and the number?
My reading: °C 15
